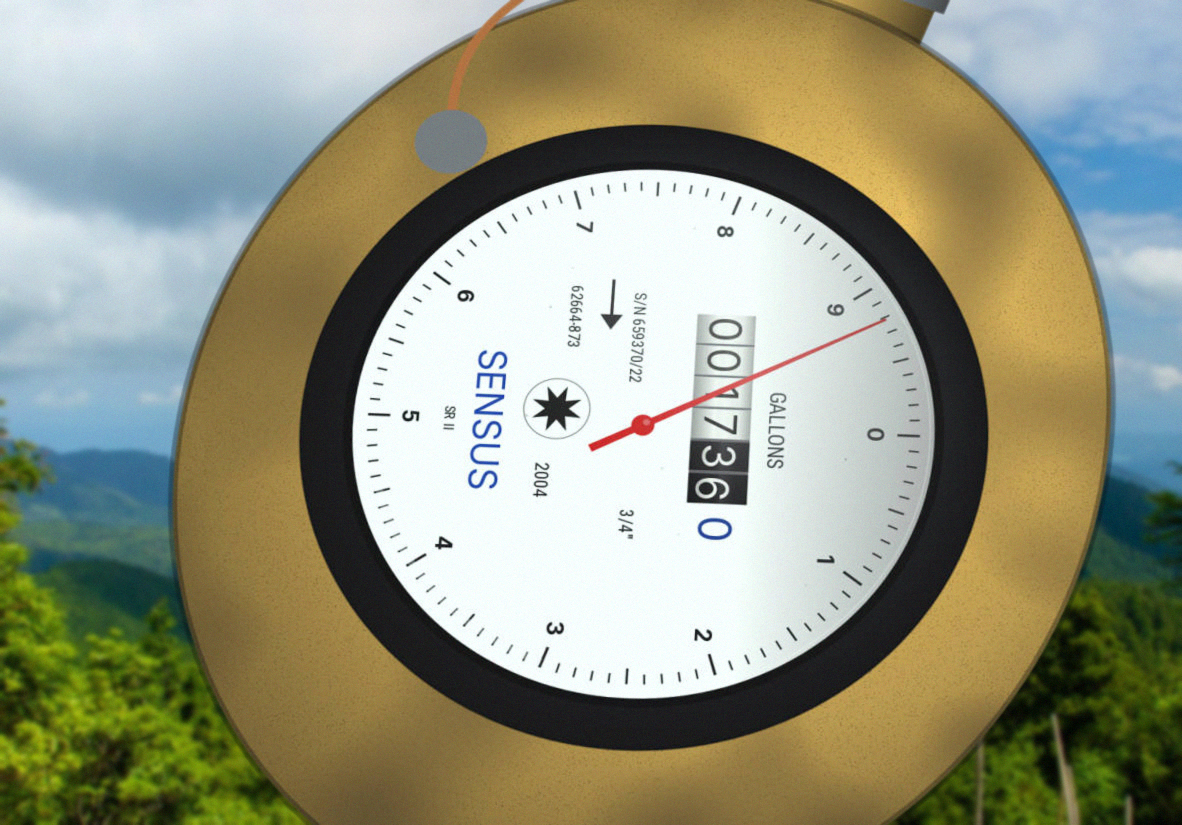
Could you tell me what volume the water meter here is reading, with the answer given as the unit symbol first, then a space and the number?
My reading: gal 17359.2
